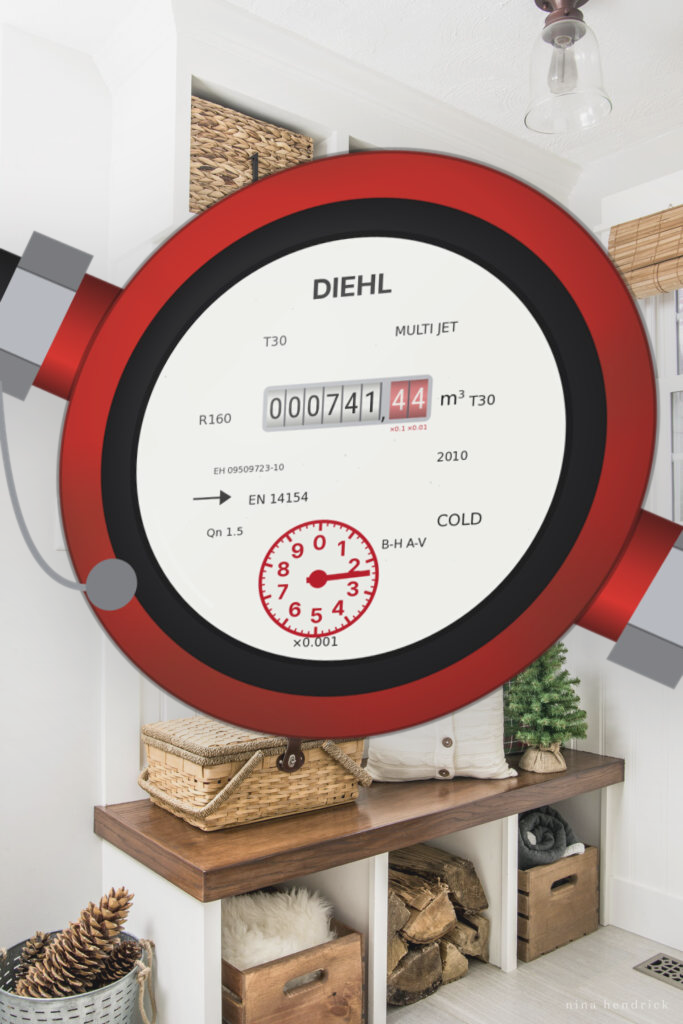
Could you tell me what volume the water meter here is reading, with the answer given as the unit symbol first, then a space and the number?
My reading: m³ 741.442
